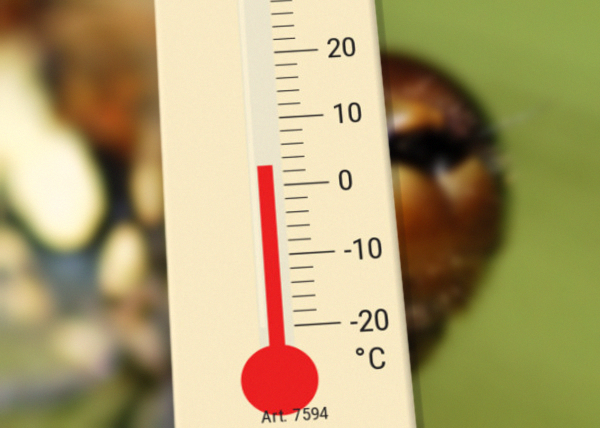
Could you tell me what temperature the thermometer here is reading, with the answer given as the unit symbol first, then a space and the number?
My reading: °C 3
